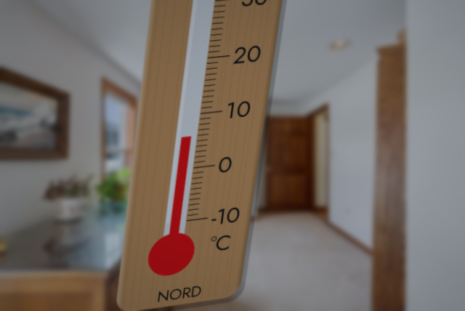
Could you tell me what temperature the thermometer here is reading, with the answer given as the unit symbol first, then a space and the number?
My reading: °C 6
